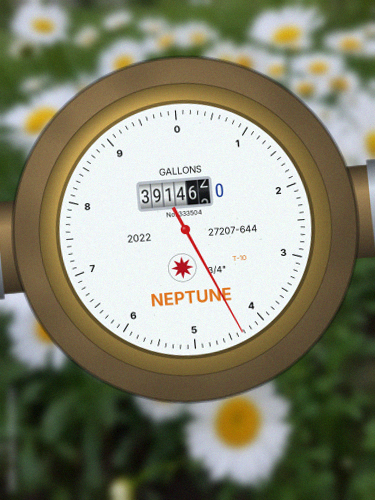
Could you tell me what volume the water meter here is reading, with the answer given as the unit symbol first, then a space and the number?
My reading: gal 3914624.3
